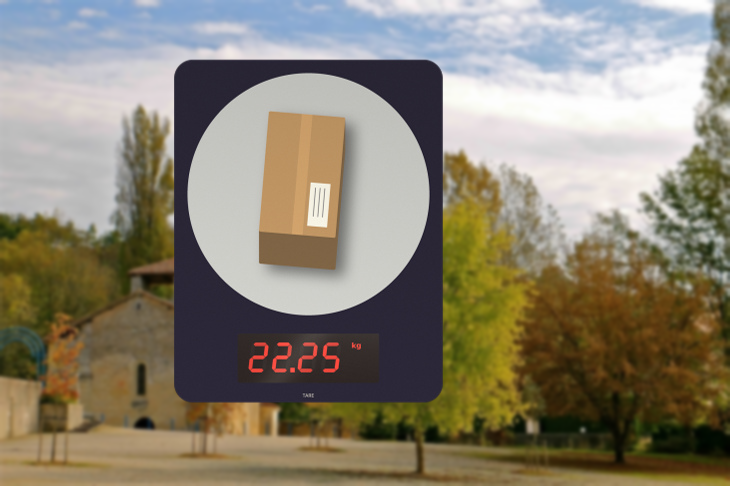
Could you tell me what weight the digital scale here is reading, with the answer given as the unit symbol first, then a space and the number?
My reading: kg 22.25
